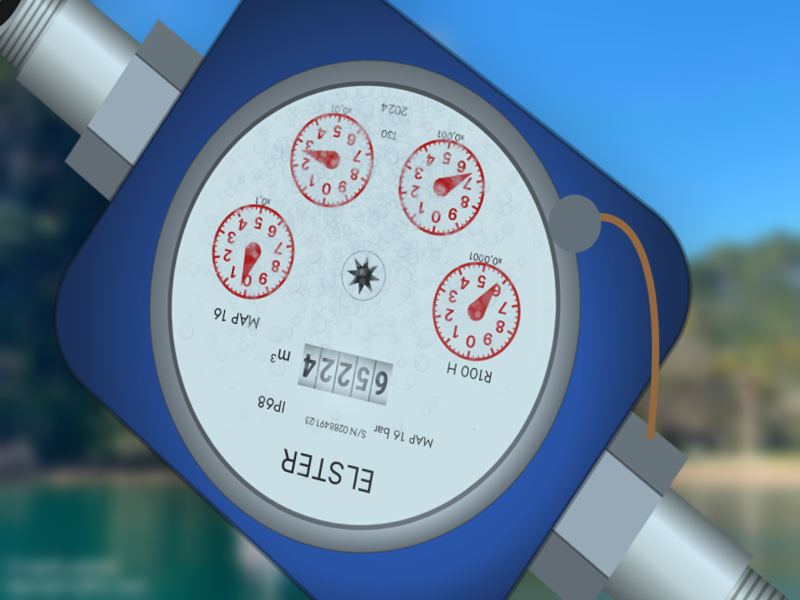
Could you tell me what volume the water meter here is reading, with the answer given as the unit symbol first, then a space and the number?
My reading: m³ 65224.0265
